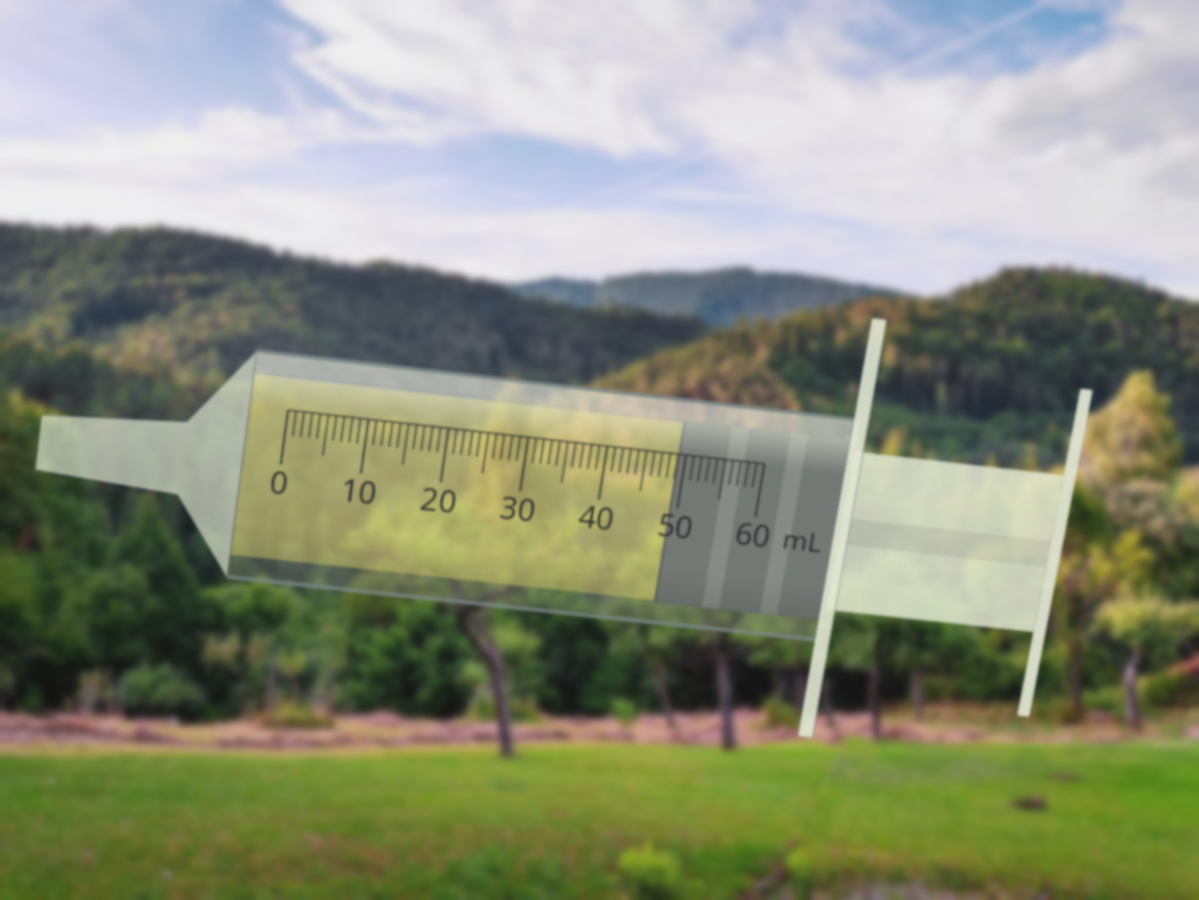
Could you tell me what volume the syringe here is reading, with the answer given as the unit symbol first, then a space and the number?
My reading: mL 49
